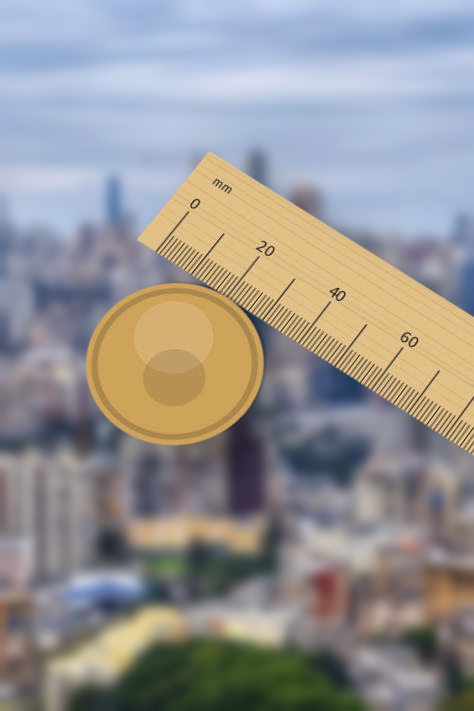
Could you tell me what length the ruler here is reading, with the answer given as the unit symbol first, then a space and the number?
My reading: mm 40
